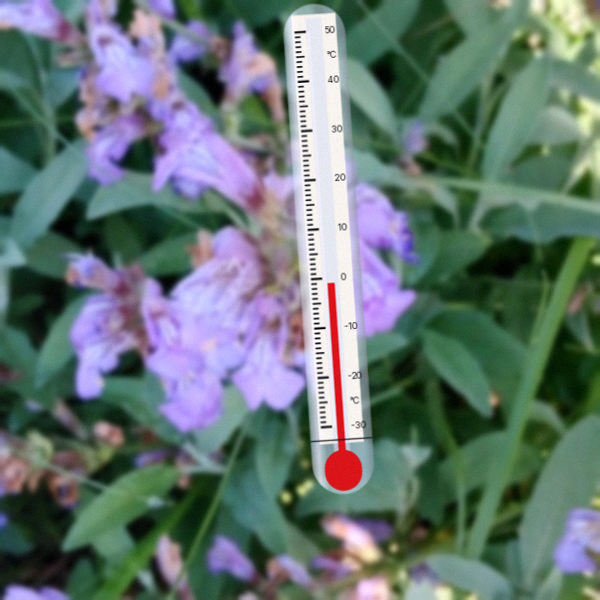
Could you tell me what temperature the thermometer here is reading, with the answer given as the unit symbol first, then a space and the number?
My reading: °C -1
